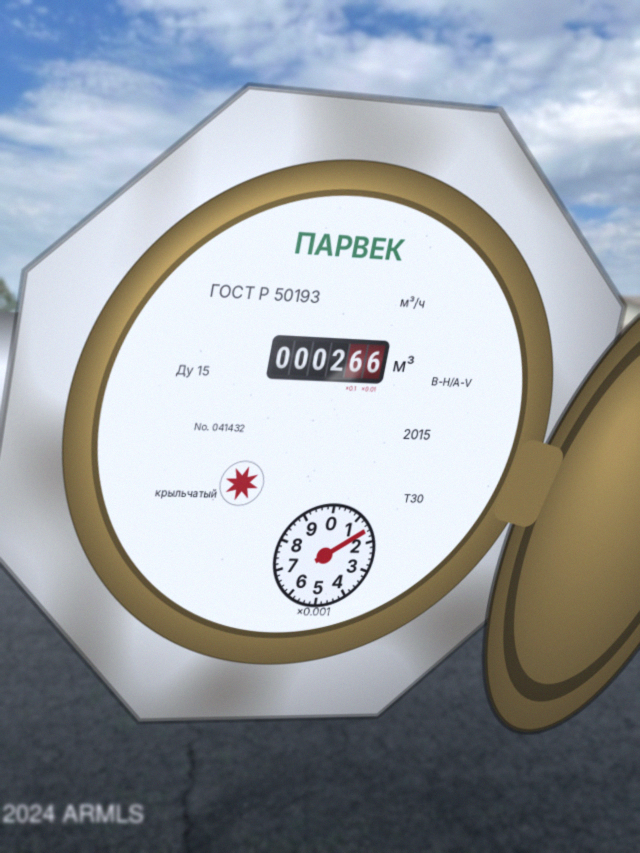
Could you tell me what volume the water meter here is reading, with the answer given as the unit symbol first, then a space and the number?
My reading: m³ 2.661
